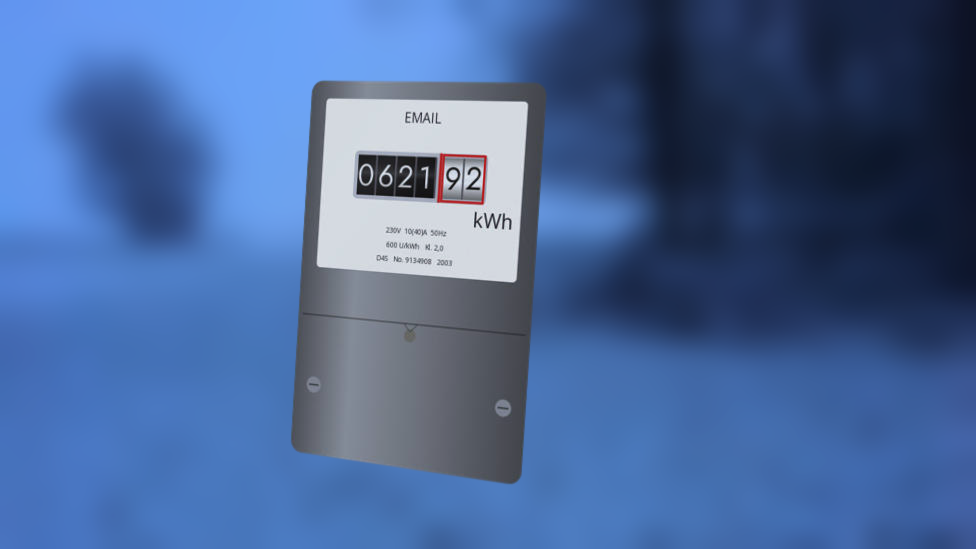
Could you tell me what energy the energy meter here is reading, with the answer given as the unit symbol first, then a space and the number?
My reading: kWh 621.92
